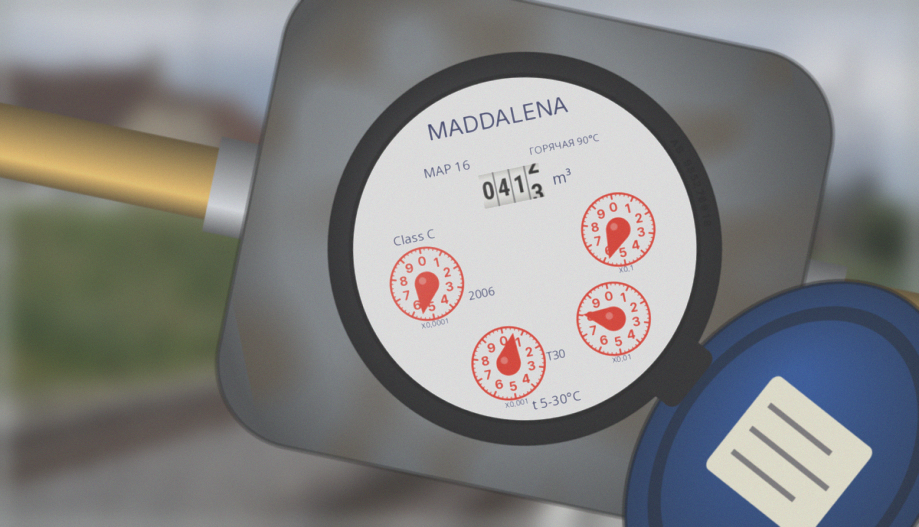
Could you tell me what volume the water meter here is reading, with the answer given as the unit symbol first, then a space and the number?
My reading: m³ 412.5805
